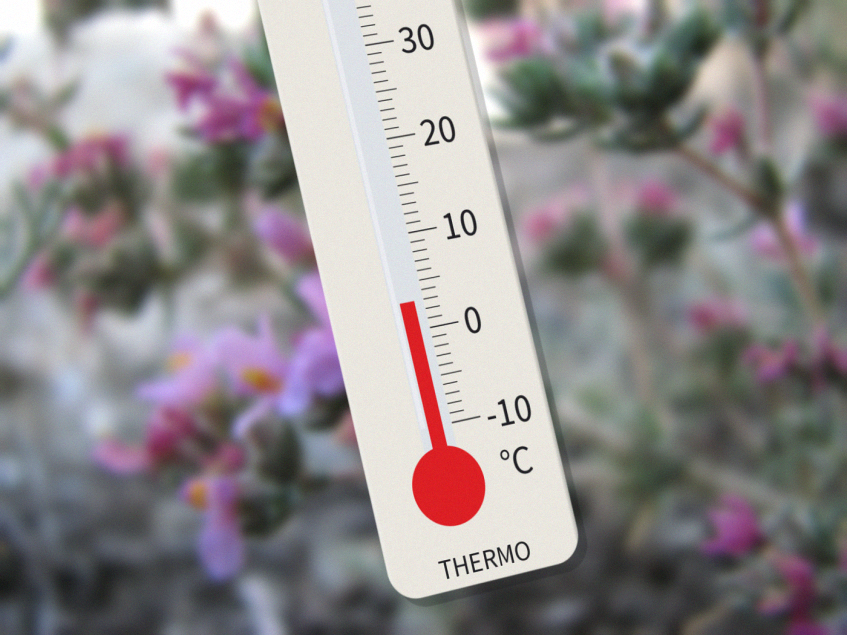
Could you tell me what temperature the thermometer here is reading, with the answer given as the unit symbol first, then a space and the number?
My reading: °C 3
